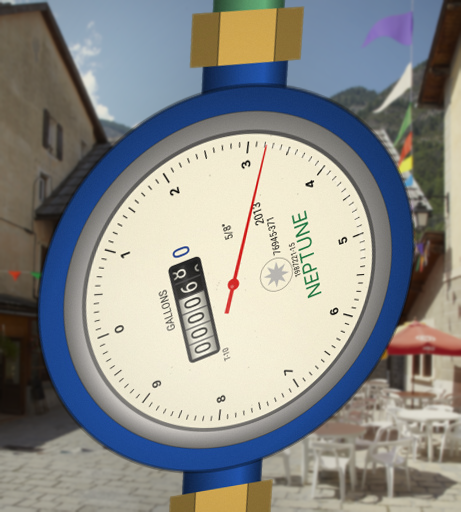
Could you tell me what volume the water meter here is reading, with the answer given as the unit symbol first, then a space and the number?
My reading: gal 683.2
